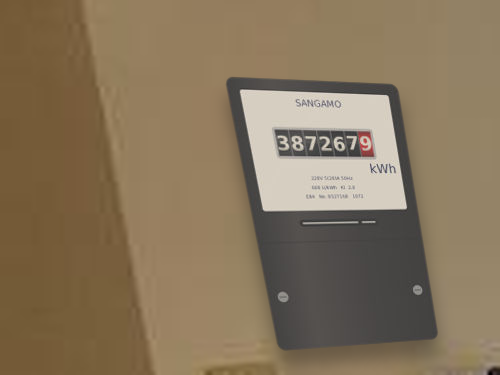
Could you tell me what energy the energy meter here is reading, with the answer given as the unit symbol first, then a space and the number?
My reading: kWh 387267.9
